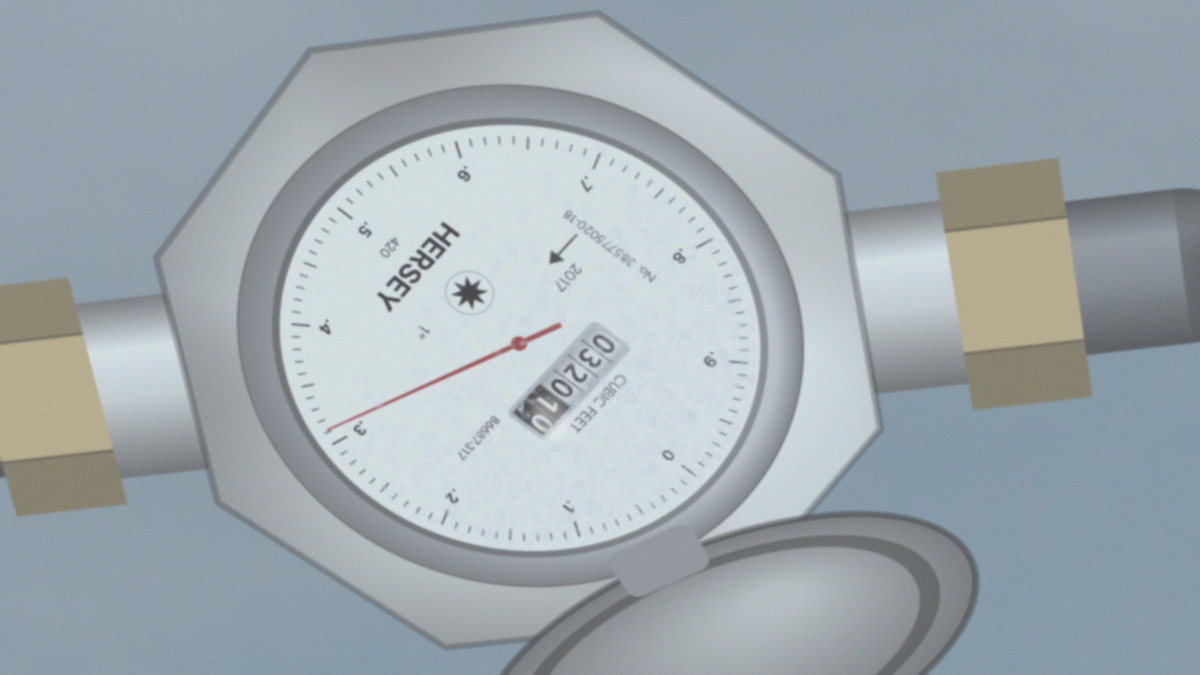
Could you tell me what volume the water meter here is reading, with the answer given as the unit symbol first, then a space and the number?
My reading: ft³ 32010.31
